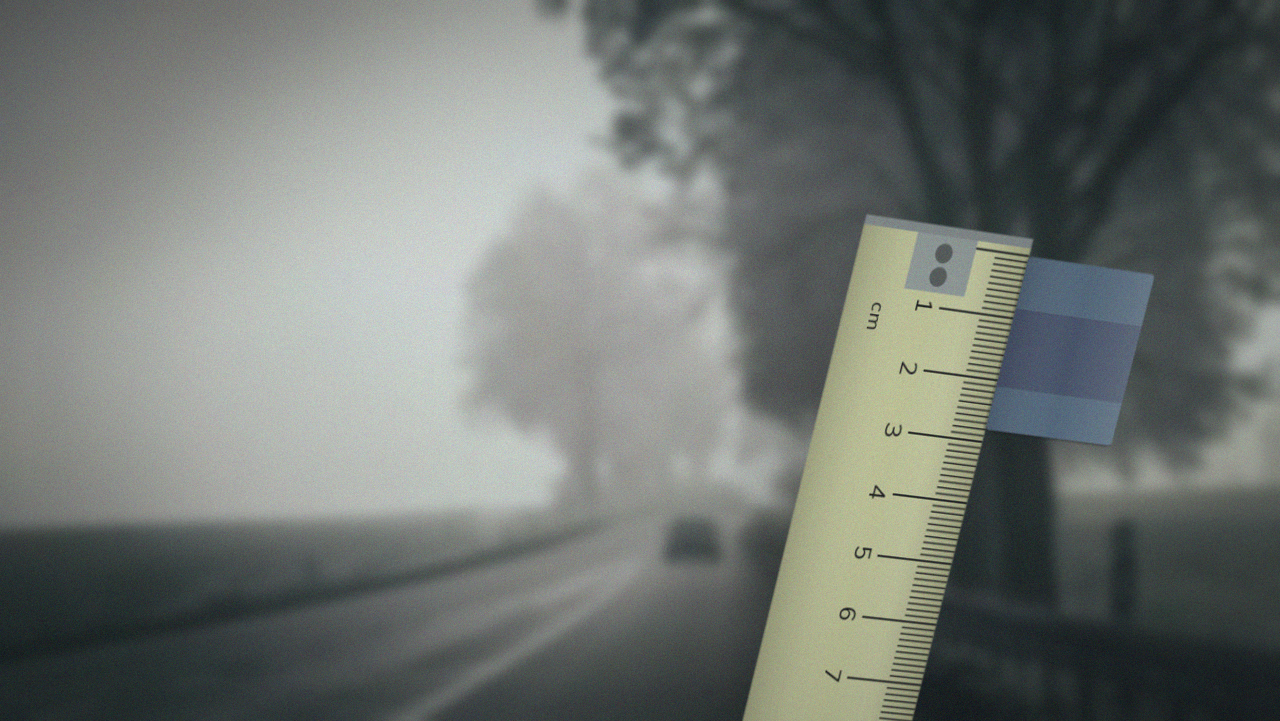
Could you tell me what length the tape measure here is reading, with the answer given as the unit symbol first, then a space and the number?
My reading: cm 2.8
